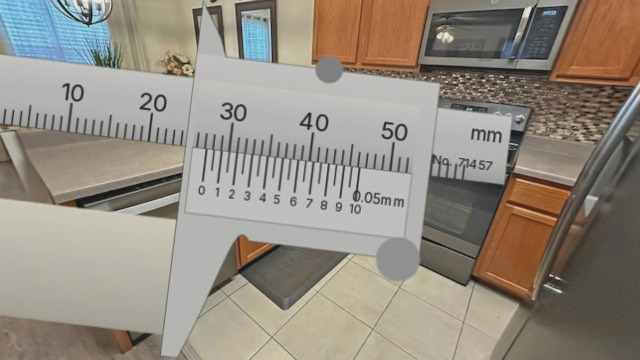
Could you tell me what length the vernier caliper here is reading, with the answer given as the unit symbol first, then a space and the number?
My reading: mm 27.2
